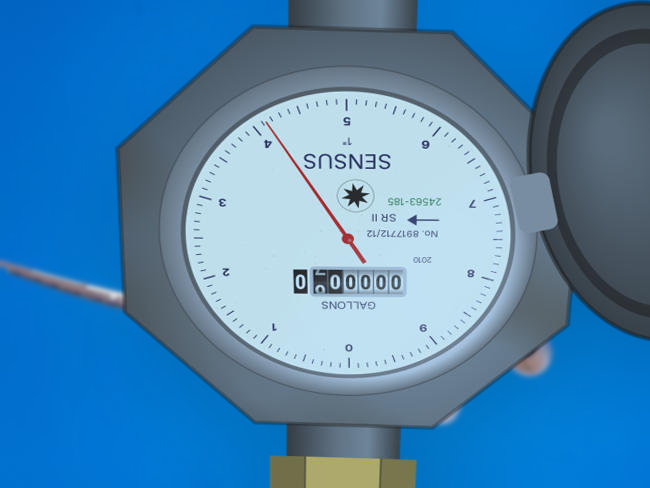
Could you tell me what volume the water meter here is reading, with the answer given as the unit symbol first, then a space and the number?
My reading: gal 64.1
